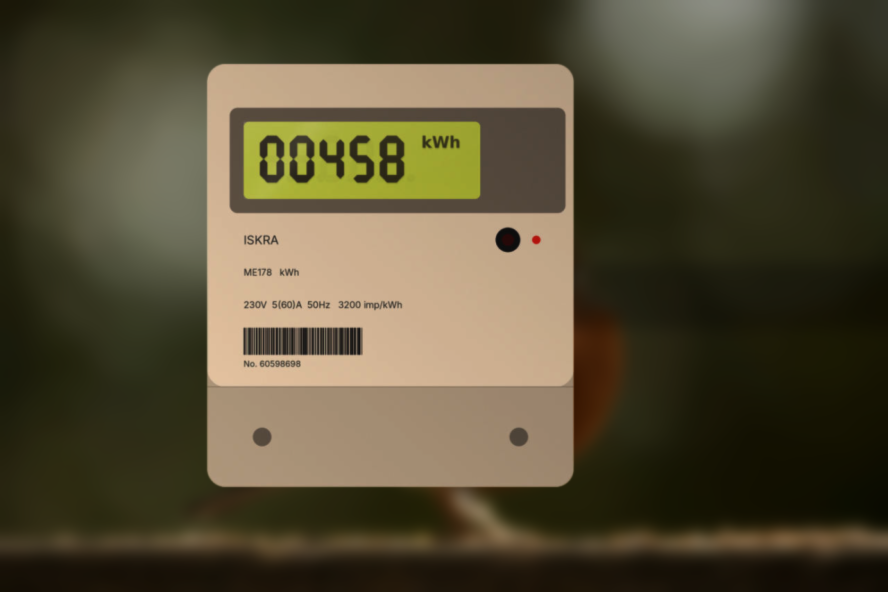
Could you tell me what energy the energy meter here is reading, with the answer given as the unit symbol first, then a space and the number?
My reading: kWh 458
